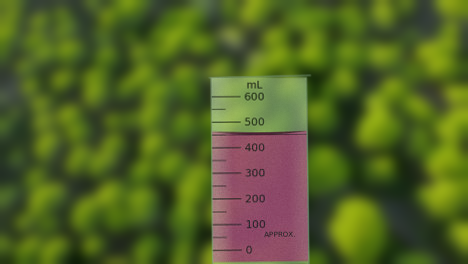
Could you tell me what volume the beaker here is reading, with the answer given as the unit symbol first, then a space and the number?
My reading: mL 450
